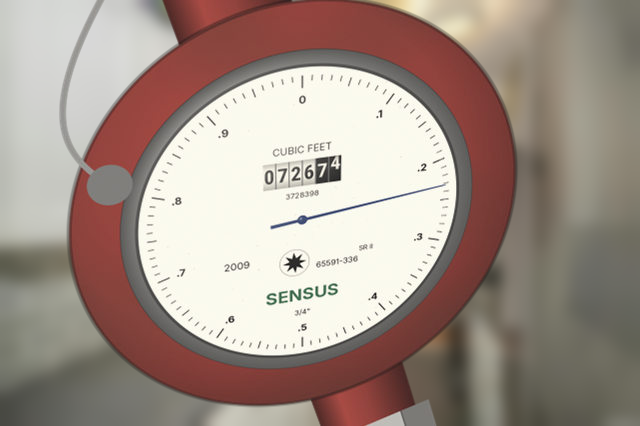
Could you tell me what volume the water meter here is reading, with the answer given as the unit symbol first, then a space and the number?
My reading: ft³ 72674.23
